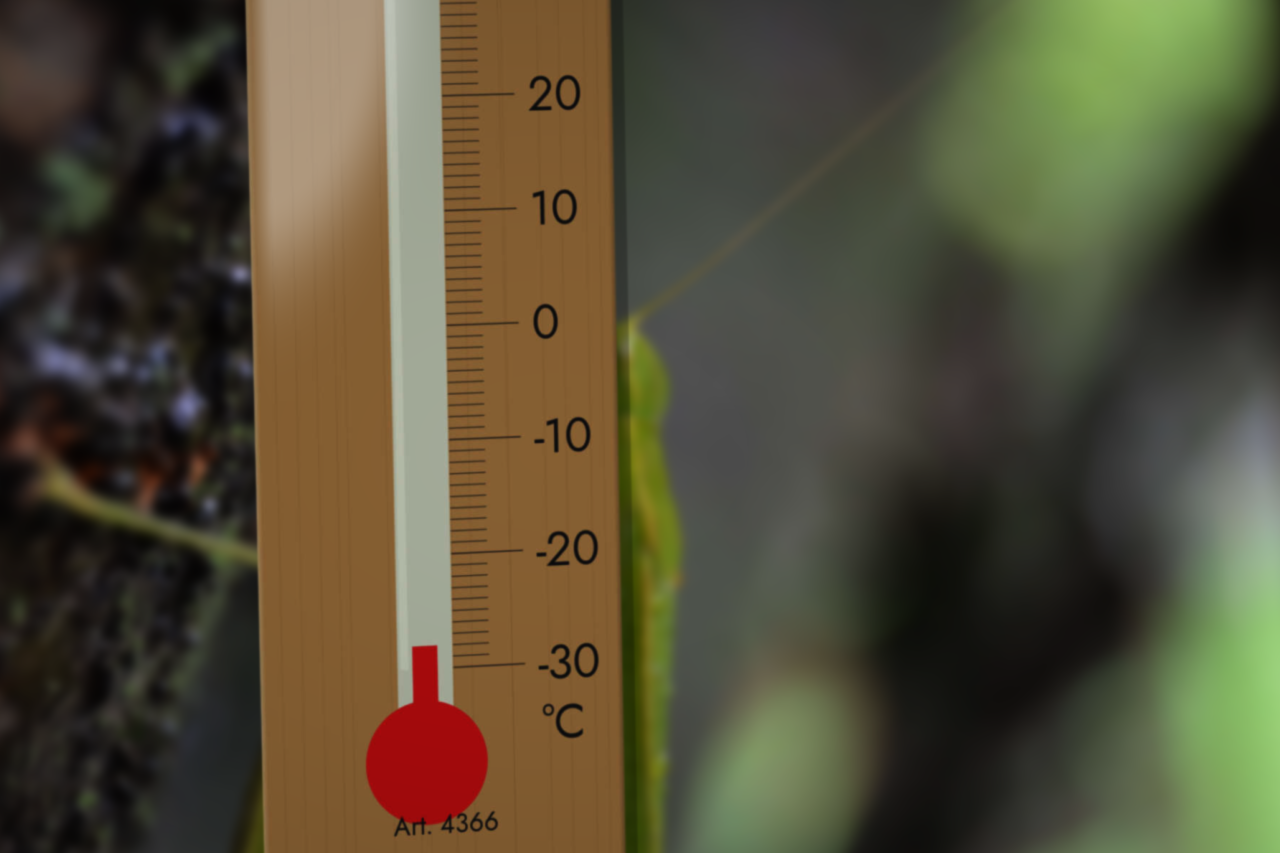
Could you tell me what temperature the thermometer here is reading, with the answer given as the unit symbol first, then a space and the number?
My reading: °C -28
